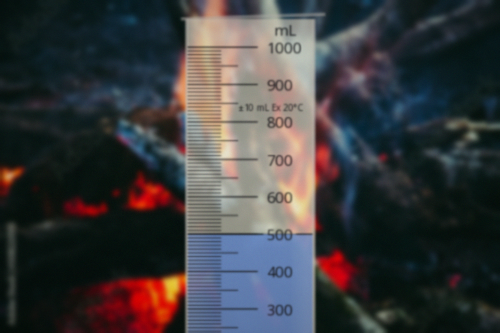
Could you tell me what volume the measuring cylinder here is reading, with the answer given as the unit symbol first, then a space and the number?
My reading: mL 500
